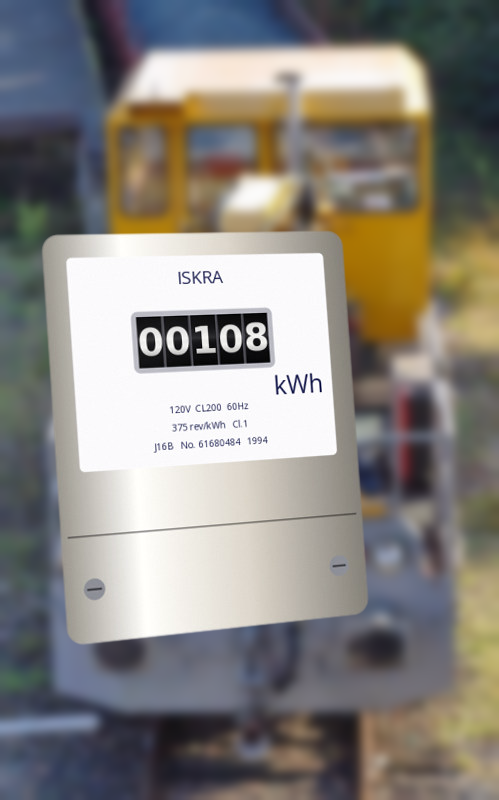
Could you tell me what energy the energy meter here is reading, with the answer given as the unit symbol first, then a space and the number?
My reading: kWh 108
